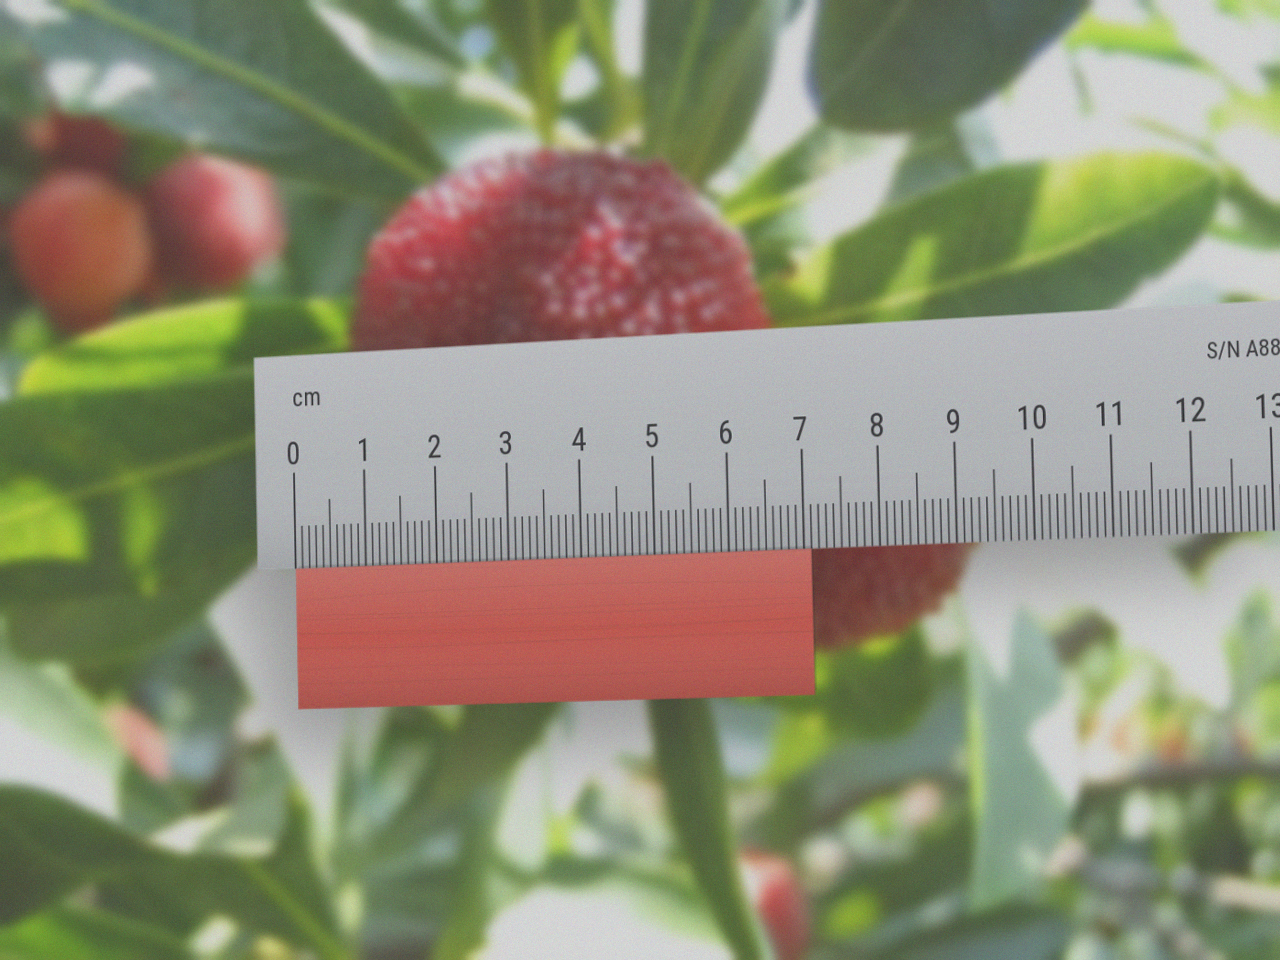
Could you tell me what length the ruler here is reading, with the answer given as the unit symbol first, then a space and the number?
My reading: cm 7.1
